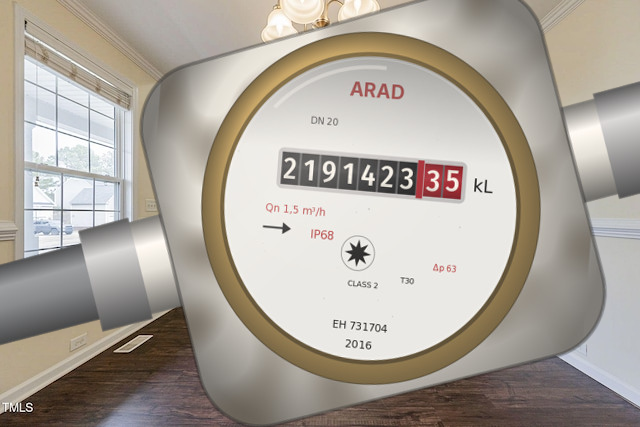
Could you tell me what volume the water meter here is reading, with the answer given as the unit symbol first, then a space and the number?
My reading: kL 2191423.35
